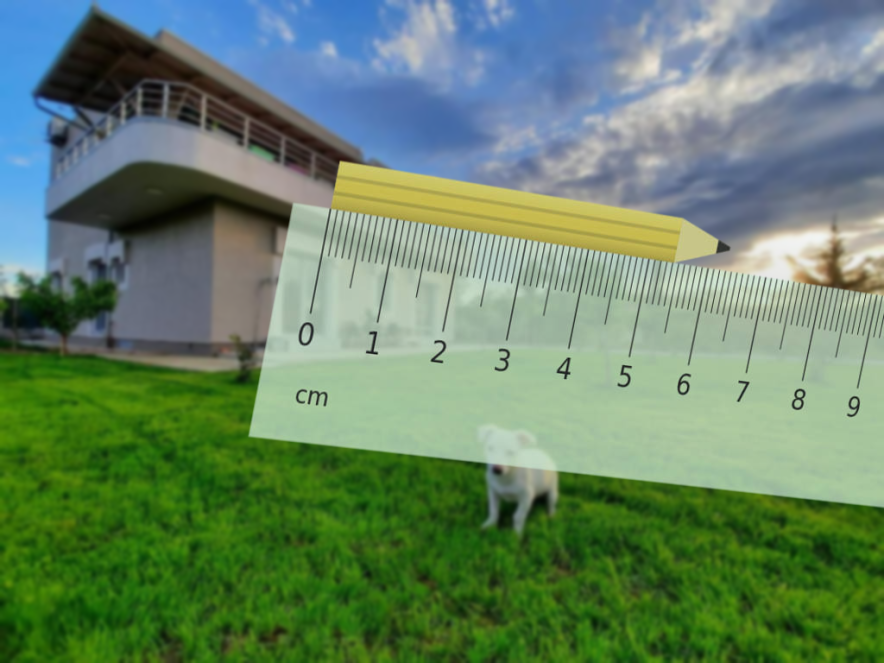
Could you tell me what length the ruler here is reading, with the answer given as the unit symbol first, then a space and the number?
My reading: cm 6.3
